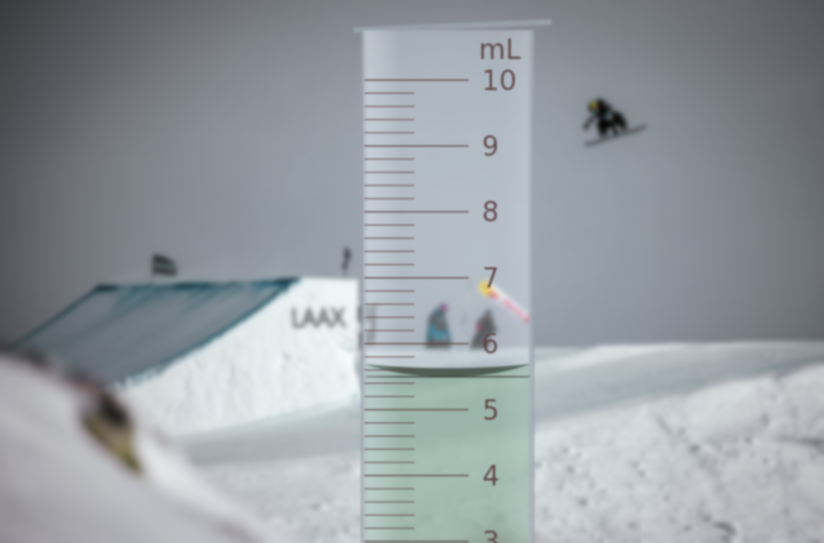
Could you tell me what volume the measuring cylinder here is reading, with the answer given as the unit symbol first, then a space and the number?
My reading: mL 5.5
